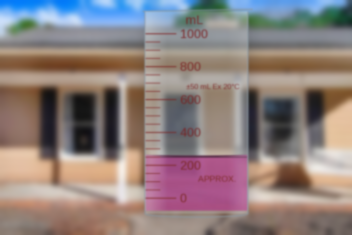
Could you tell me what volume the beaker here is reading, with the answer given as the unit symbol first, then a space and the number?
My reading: mL 250
